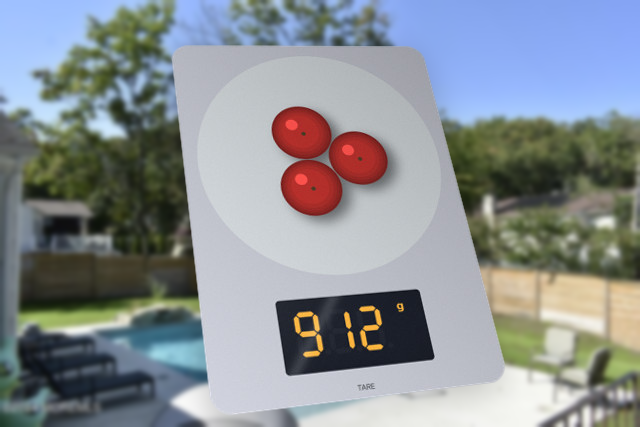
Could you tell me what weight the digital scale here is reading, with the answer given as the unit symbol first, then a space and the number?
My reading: g 912
